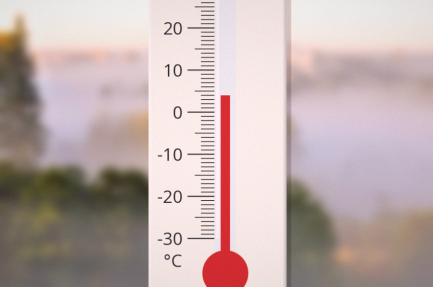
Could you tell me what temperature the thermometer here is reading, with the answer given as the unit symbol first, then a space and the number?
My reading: °C 4
